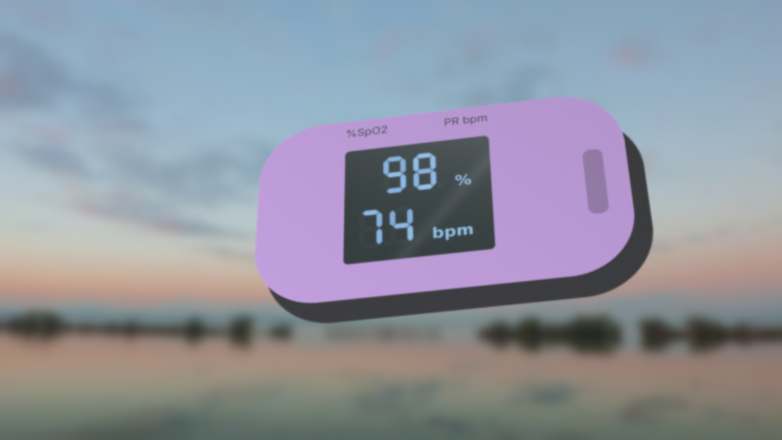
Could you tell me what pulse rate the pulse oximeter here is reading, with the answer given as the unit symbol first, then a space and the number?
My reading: bpm 74
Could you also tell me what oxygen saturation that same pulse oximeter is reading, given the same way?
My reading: % 98
